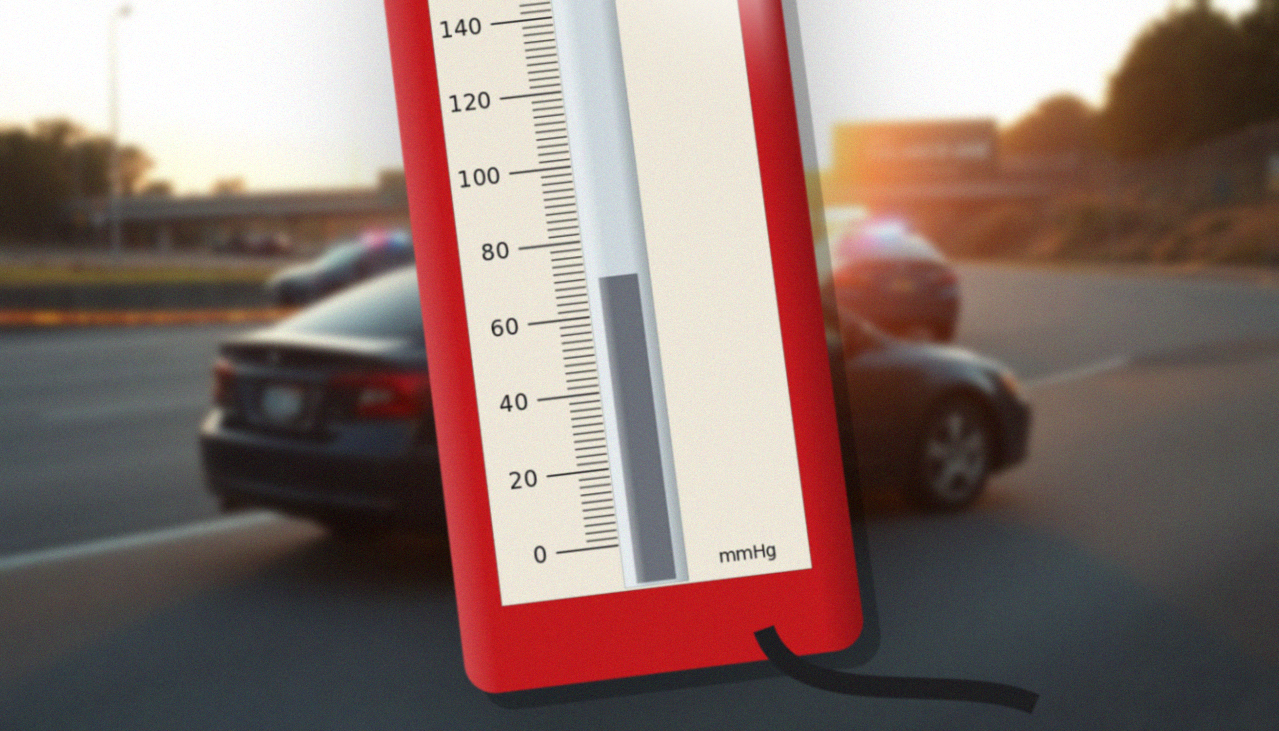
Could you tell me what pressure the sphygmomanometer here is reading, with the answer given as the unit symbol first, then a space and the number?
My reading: mmHg 70
